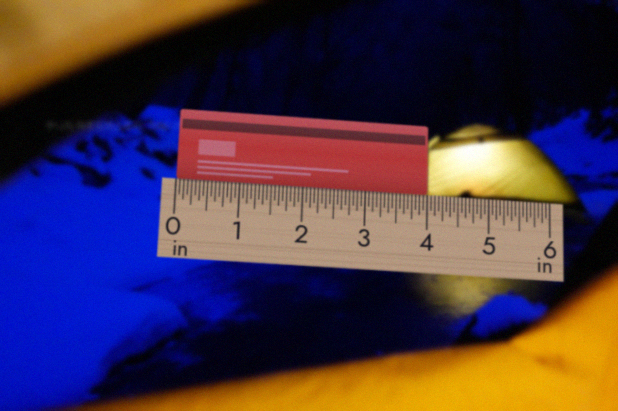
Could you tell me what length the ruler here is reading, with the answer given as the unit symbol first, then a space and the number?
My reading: in 4
